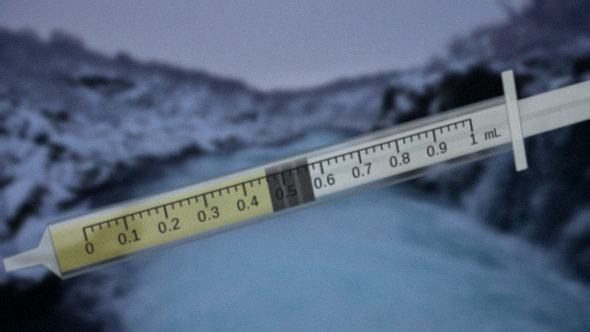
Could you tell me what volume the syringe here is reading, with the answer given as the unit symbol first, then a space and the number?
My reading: mL 0.46
